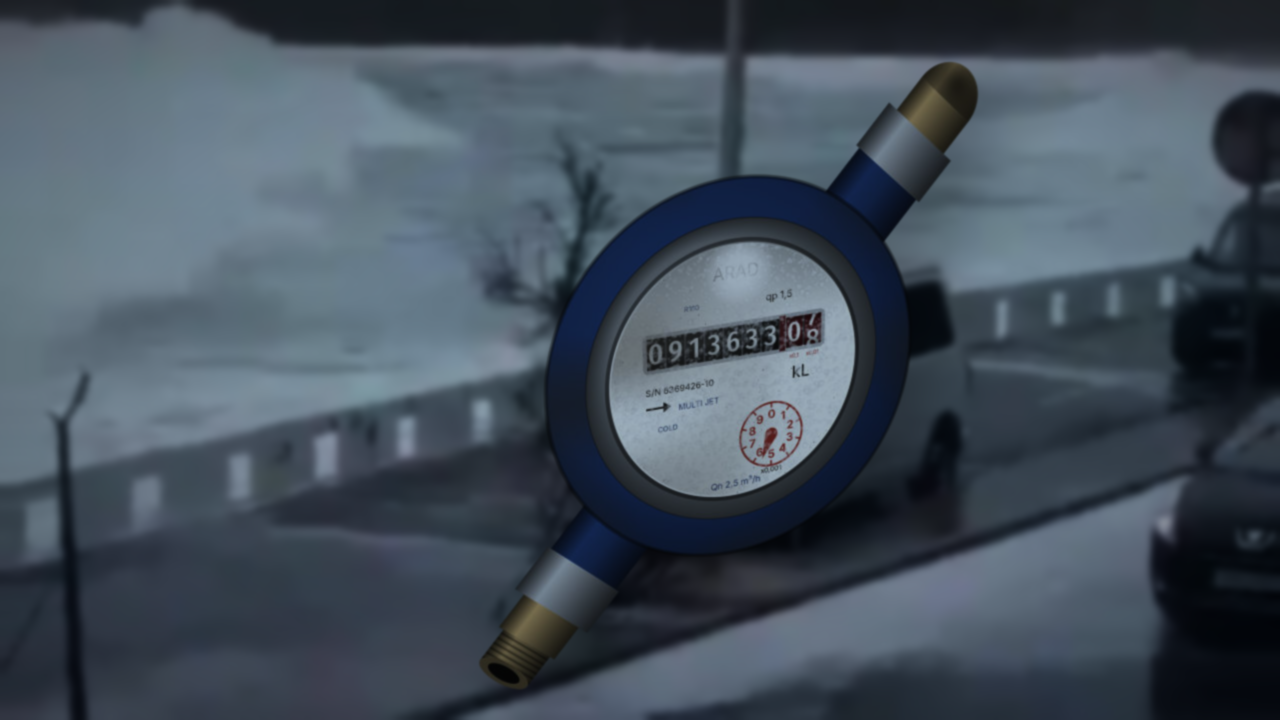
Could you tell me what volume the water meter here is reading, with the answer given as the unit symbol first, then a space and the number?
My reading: kL 913633.075
